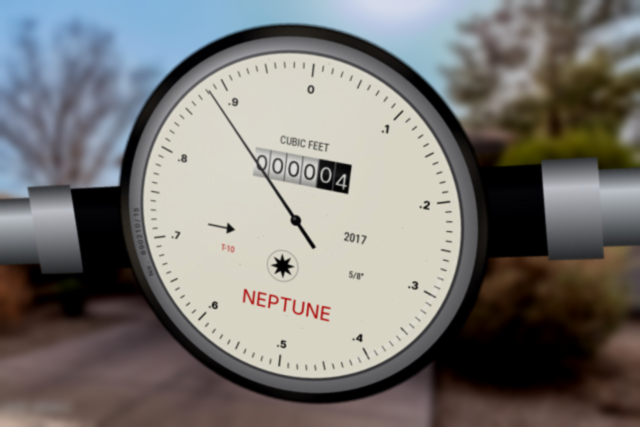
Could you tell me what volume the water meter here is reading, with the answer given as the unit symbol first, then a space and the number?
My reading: ft³ 3.88
